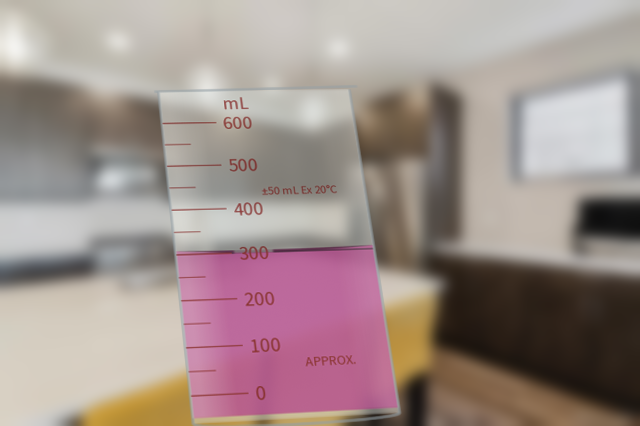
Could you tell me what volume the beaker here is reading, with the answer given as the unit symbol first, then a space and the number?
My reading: mL 300
